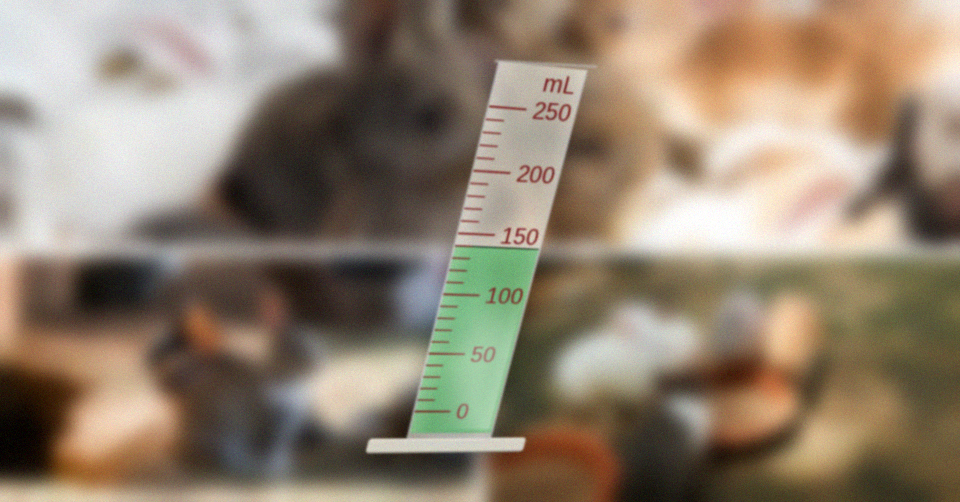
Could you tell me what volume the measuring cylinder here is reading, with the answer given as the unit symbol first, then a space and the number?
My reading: mL 140
